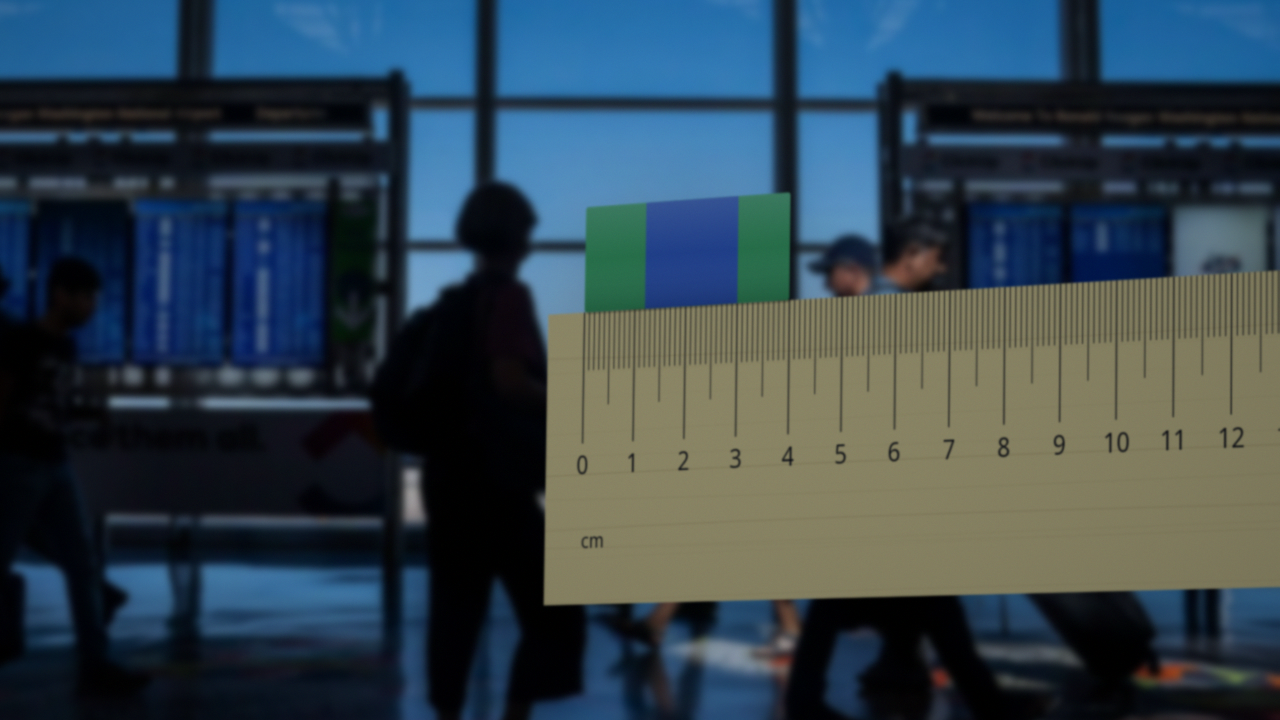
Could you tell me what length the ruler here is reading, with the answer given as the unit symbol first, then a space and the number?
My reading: cm 4
